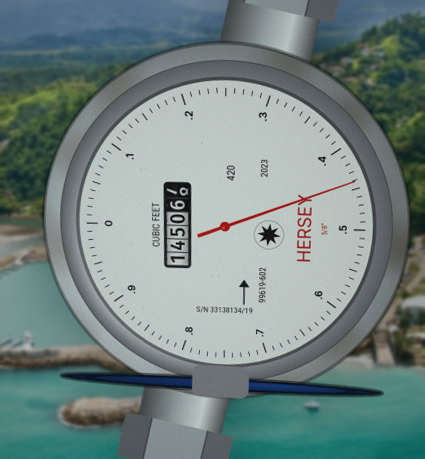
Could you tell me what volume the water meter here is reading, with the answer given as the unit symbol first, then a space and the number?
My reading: ft³ 145067.44
